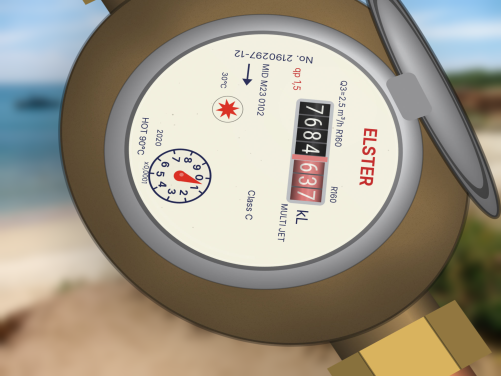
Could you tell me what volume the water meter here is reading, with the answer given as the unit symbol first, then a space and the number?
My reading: kL 7684.6370
